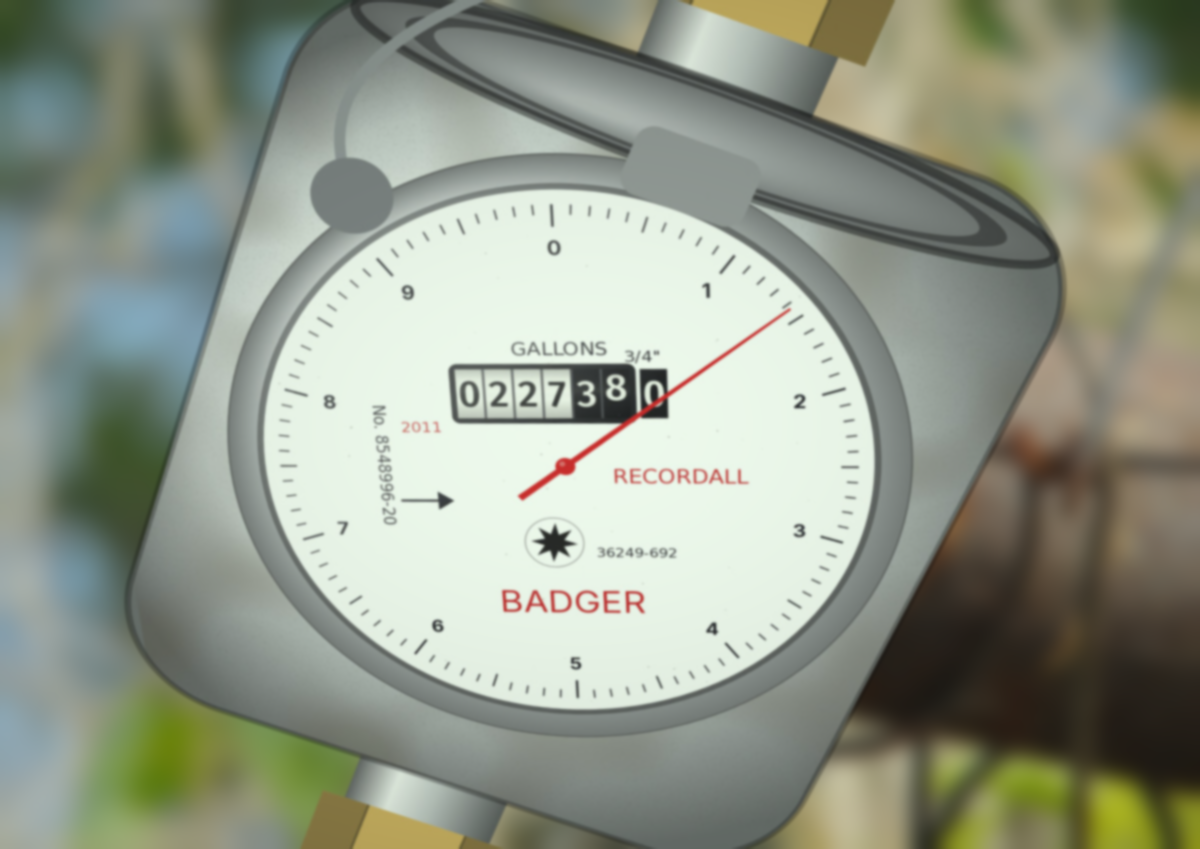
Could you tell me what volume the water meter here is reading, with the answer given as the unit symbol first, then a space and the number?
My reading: gal 227381.4
